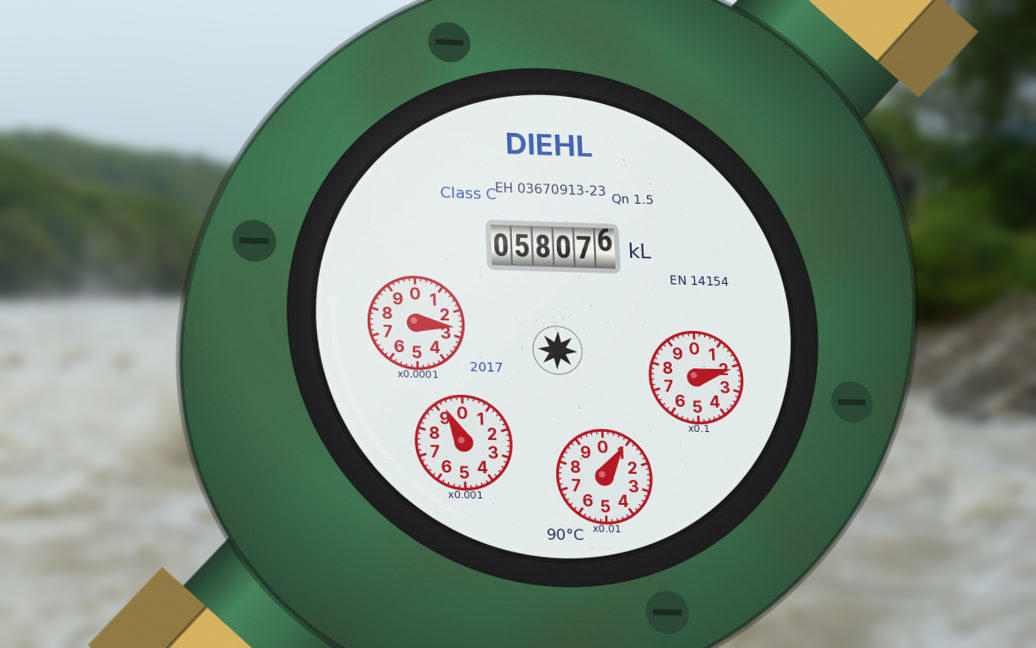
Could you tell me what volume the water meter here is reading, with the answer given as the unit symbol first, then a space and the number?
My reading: kL 58076.2092
